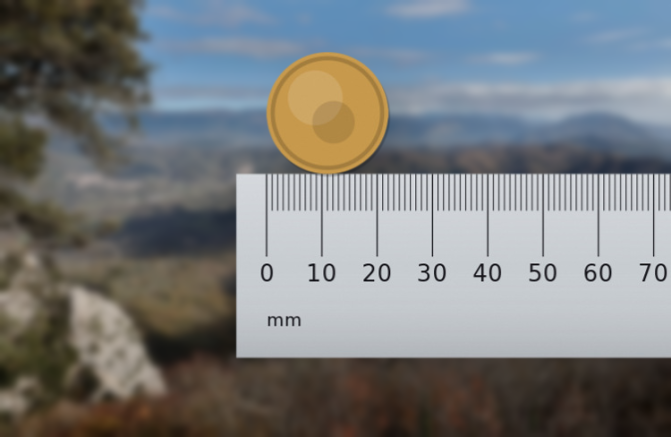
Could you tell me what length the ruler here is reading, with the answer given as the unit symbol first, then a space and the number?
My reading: mm 22
